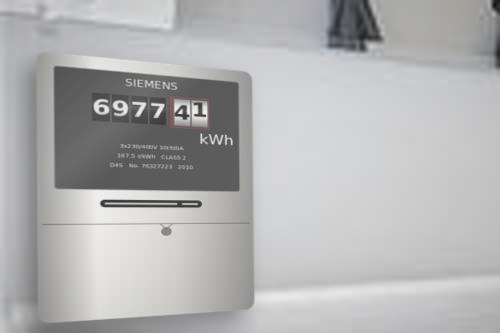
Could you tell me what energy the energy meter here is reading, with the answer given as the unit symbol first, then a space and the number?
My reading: kWh 6977.41
